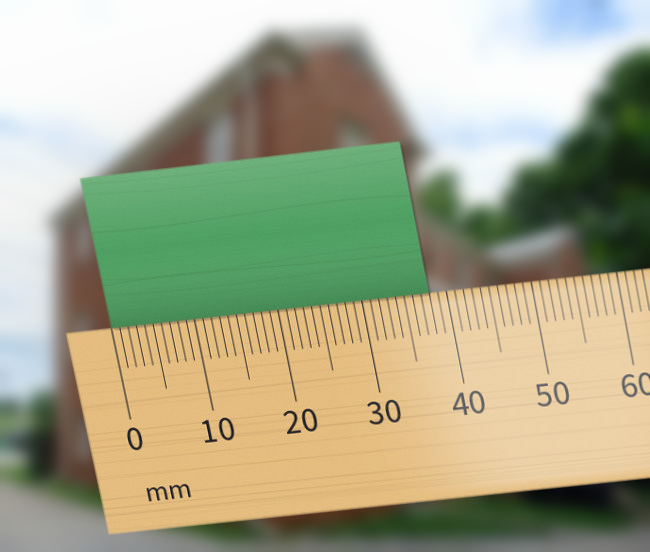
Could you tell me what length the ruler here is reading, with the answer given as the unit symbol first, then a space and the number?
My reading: mm 38
